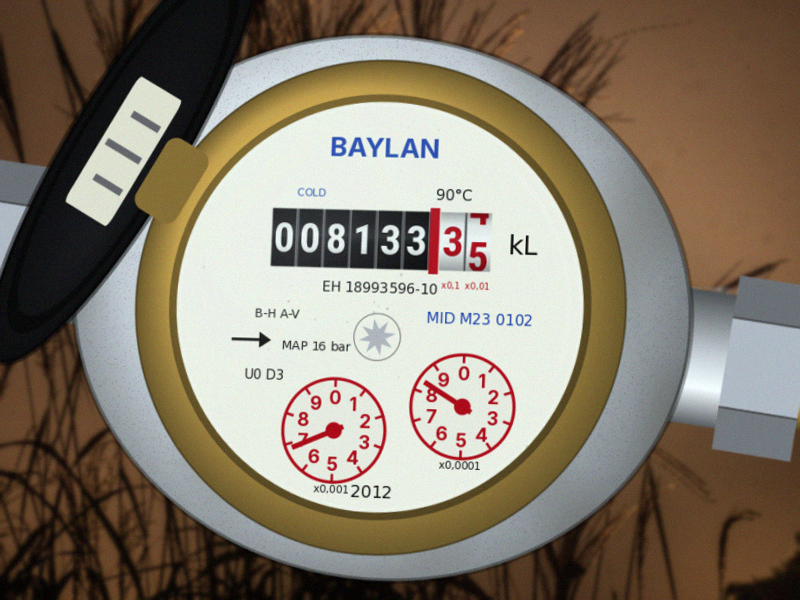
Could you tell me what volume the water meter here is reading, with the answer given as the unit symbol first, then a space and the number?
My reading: kL 8133.3468
